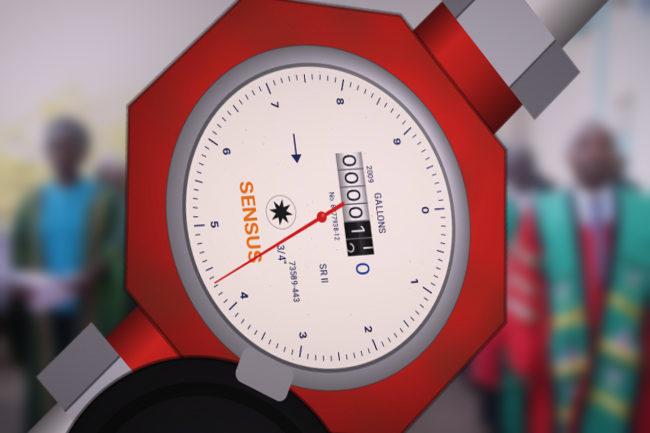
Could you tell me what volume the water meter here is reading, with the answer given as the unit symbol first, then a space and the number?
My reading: gal 114.3
